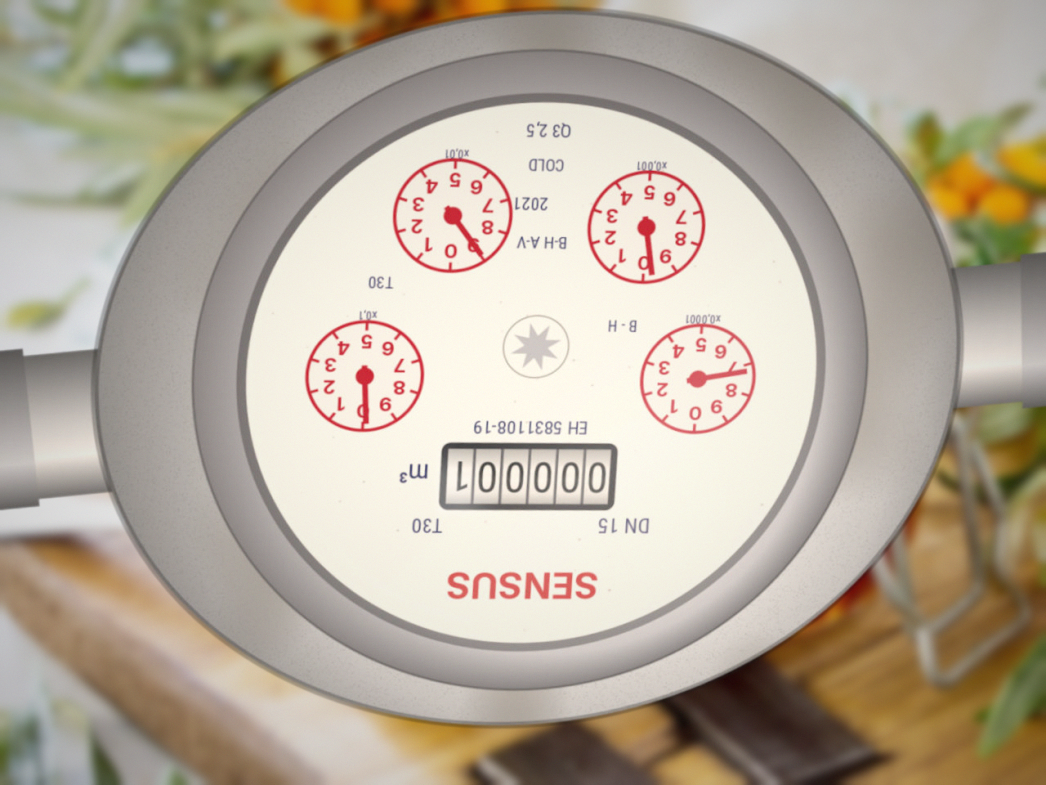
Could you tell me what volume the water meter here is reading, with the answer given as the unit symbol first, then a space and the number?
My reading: m³ 0.9897
